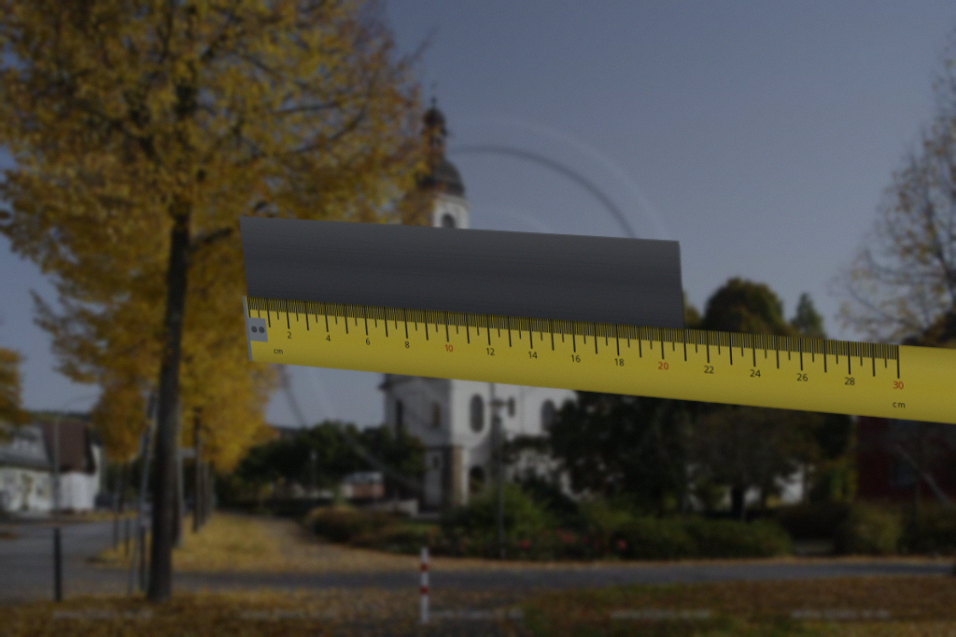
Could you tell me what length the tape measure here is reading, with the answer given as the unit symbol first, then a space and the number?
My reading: cm 21
